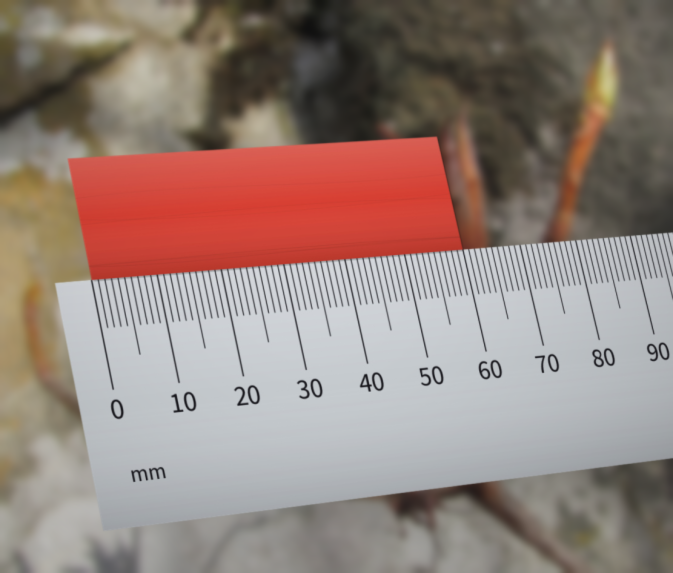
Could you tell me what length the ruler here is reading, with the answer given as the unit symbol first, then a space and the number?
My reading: mm 60
